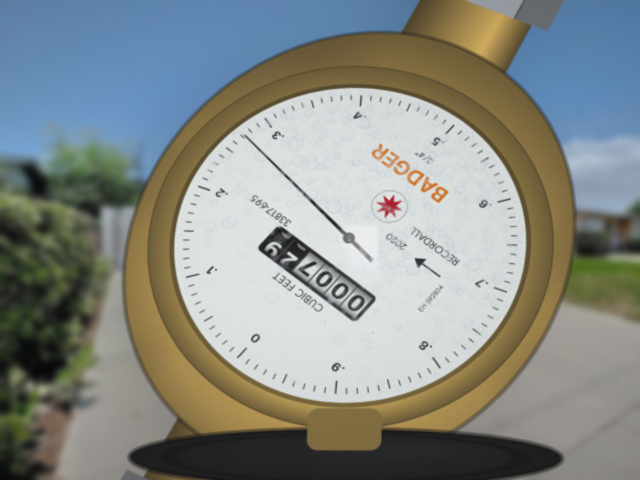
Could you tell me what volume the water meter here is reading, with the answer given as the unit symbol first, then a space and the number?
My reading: ft³ 729.27
